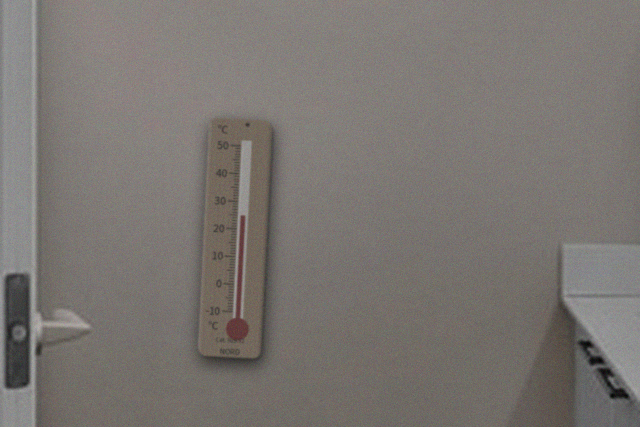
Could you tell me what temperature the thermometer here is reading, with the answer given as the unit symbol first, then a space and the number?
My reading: °C 25
